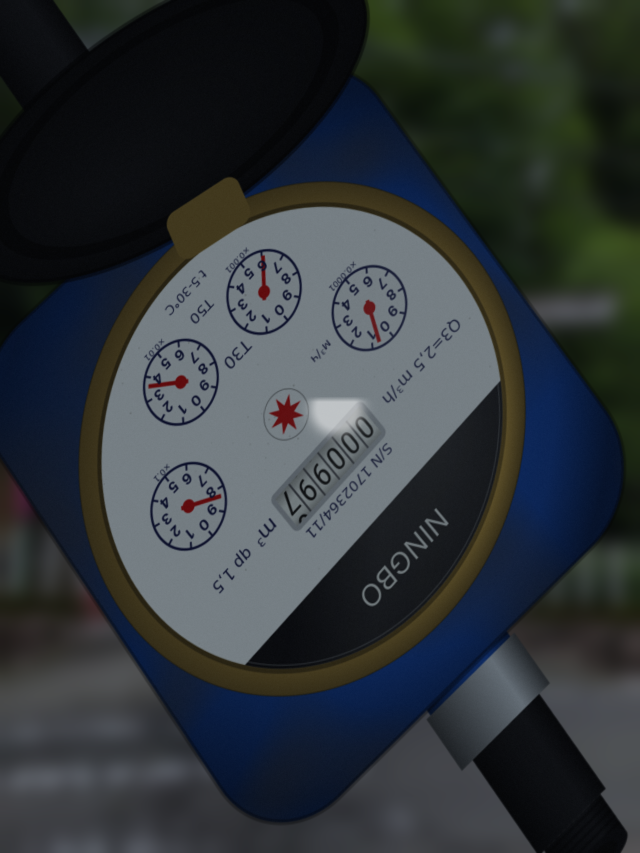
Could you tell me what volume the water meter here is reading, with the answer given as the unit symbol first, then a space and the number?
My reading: m³ 996.8360
